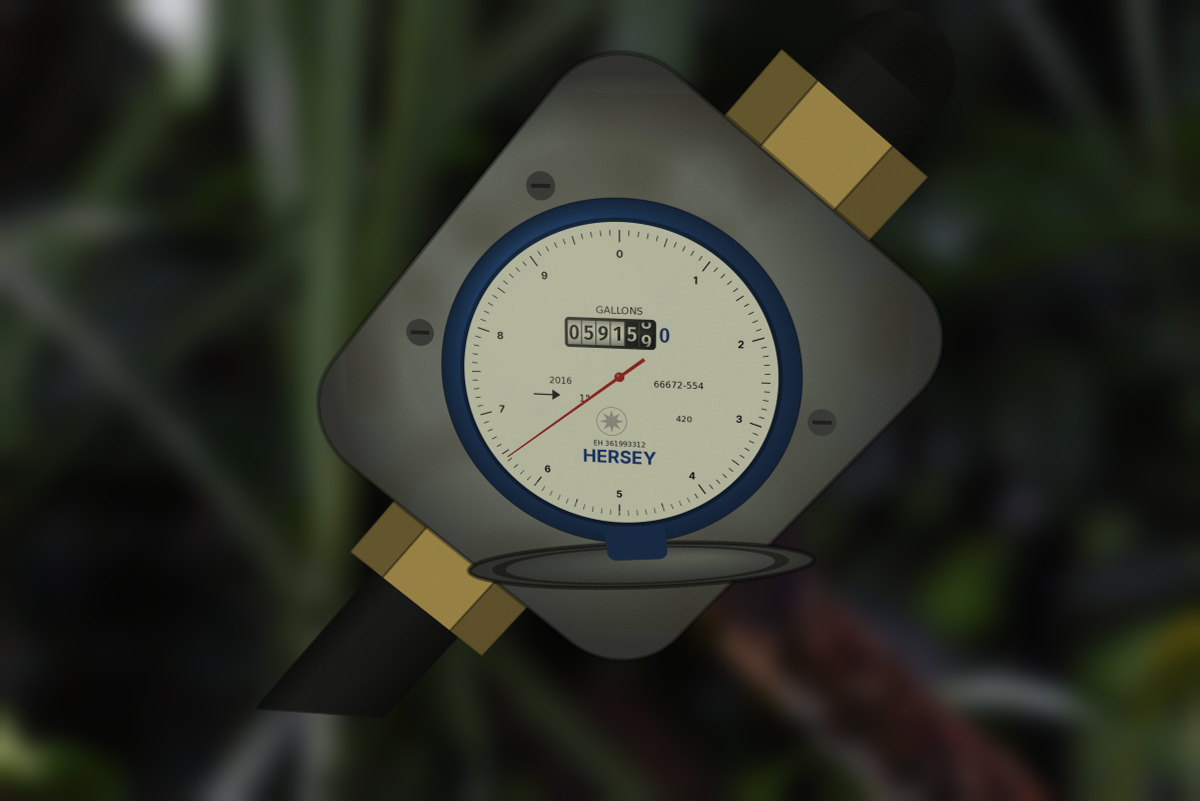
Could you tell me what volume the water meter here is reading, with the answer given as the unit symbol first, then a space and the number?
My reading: gal 591586.4
